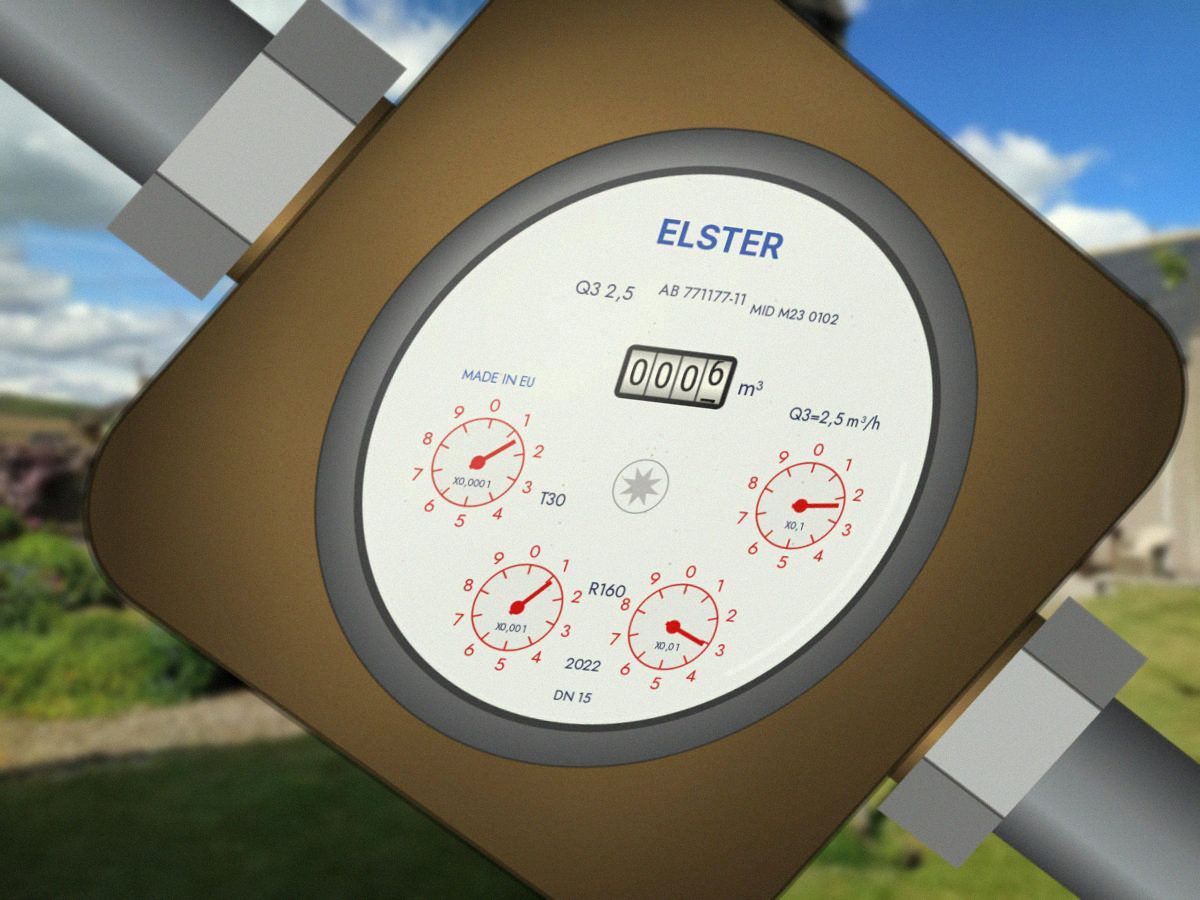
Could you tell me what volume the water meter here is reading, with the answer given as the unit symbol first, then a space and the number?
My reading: m³ 6.2311
